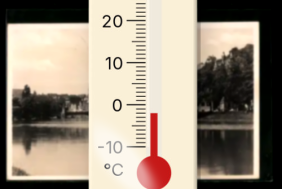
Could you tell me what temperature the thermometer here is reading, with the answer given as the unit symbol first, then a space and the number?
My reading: °C -2
